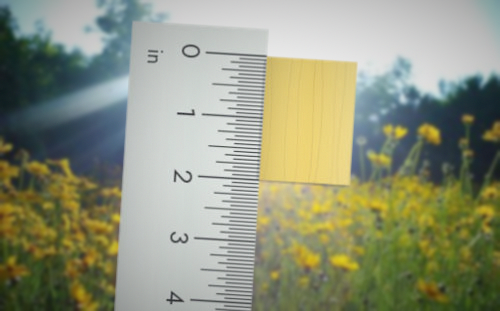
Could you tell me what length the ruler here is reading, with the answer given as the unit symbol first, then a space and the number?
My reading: in 2
